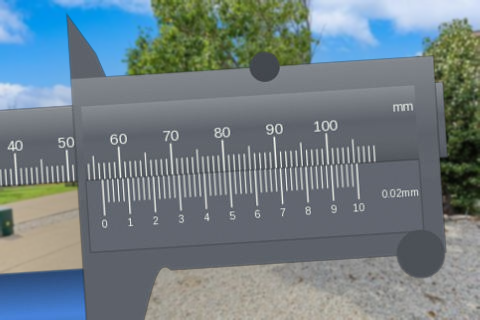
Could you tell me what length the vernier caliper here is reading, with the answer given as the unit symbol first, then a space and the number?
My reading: mm 56.5
